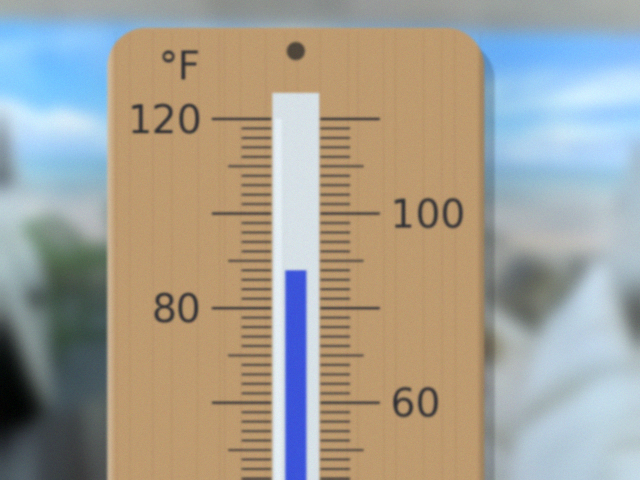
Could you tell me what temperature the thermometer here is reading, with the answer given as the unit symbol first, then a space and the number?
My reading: °F 88
